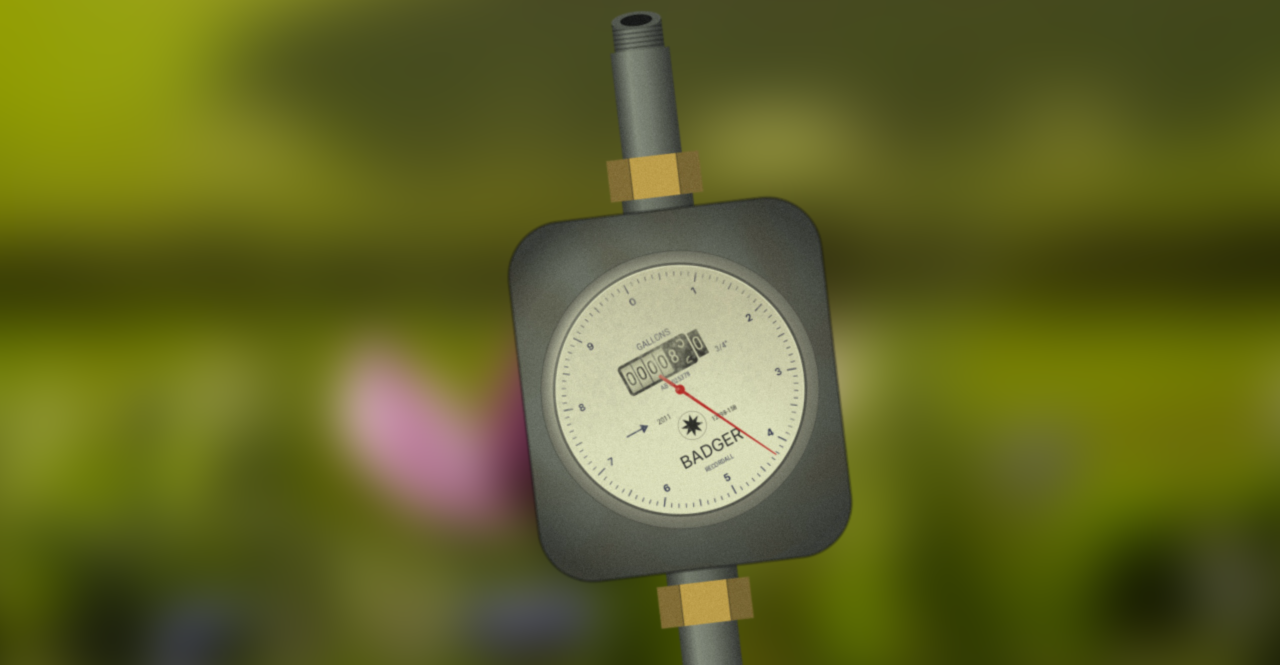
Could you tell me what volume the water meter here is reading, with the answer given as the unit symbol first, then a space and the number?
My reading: gal 854.2
